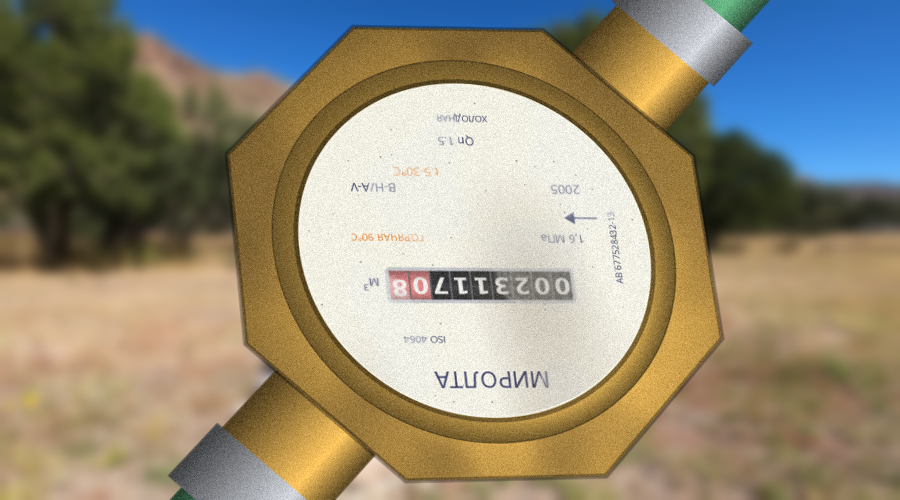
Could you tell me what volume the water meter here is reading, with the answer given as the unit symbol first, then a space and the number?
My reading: m³ 23117.08
